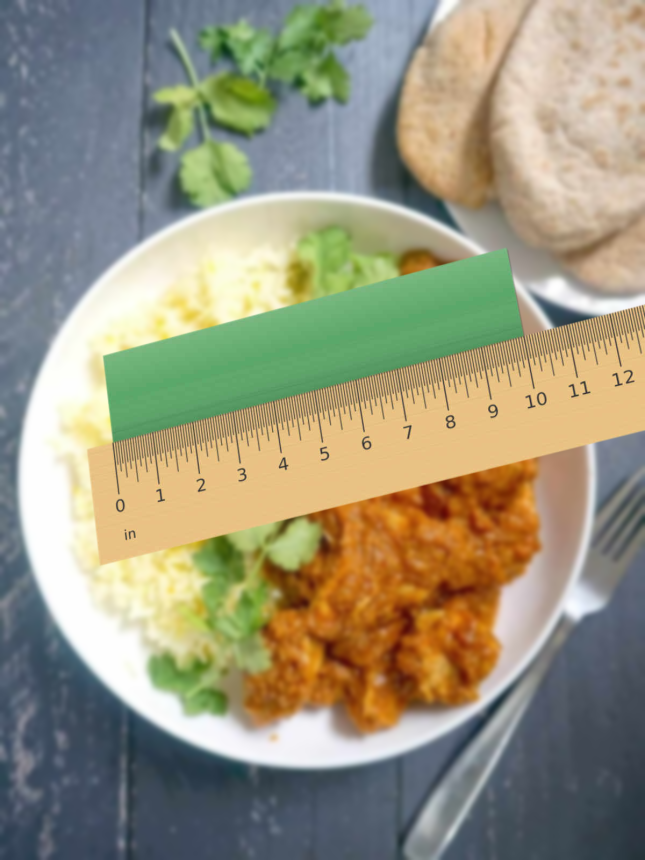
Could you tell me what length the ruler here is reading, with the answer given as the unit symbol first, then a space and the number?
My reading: in 10
